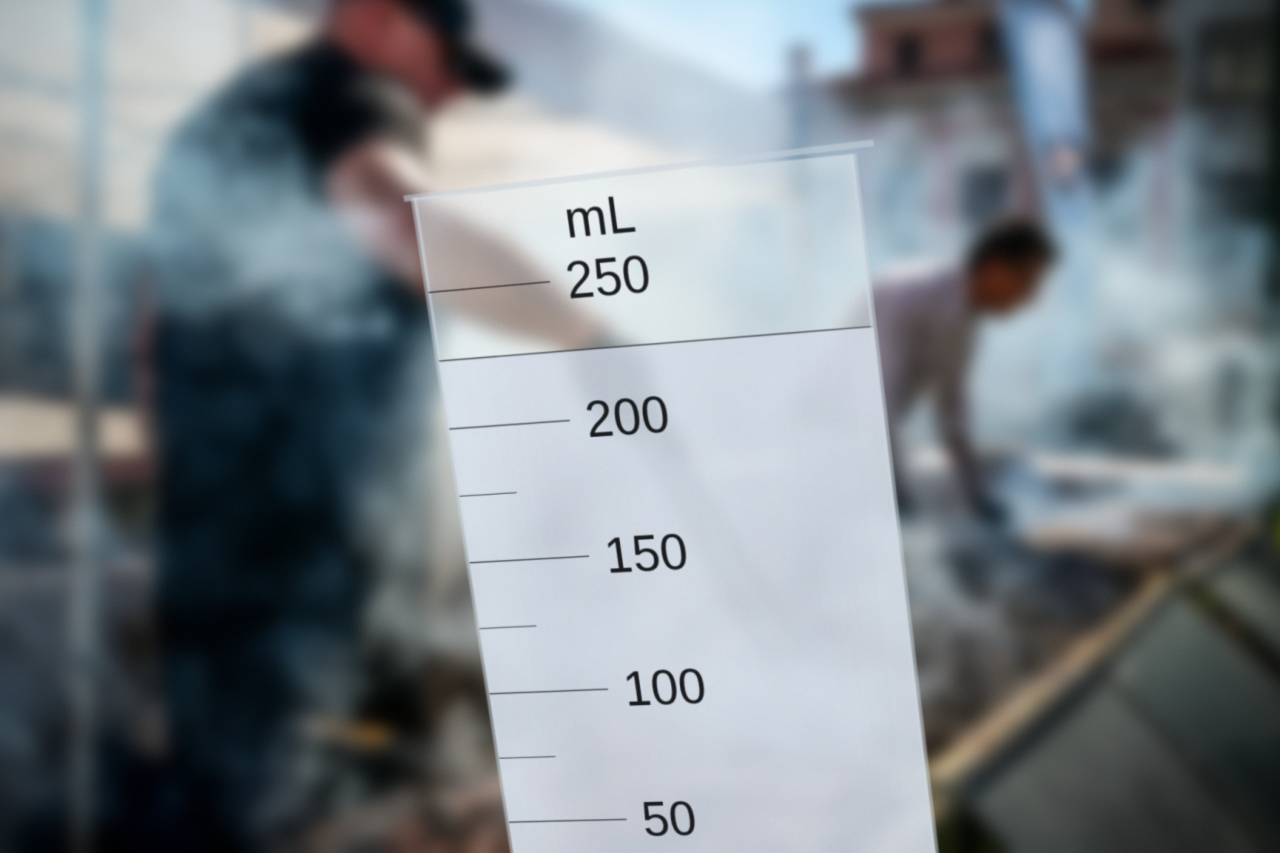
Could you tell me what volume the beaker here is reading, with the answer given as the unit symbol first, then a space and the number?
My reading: mL 225
